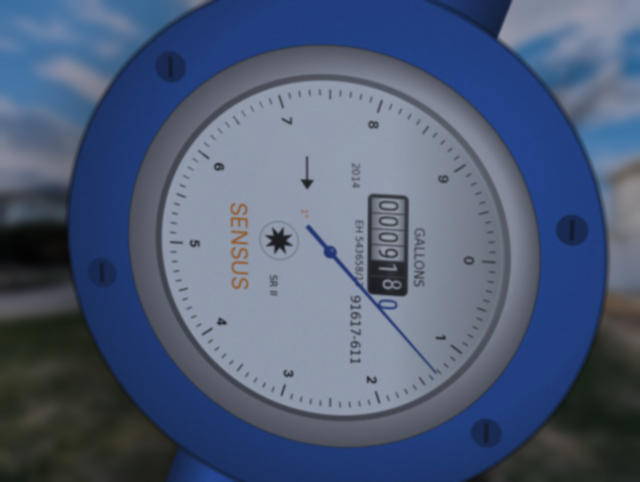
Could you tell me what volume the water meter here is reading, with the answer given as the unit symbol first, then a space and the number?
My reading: gal 9181.3
